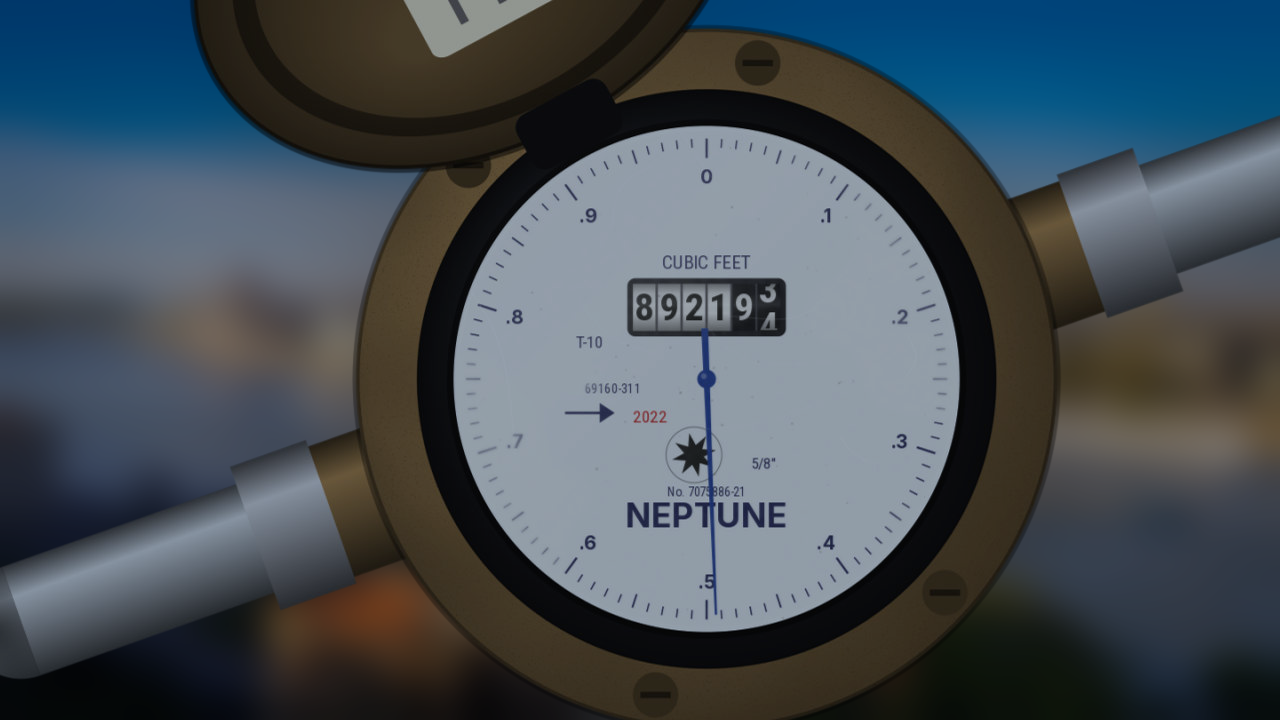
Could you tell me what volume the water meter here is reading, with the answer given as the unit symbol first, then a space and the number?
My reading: ft³ 892193.49
